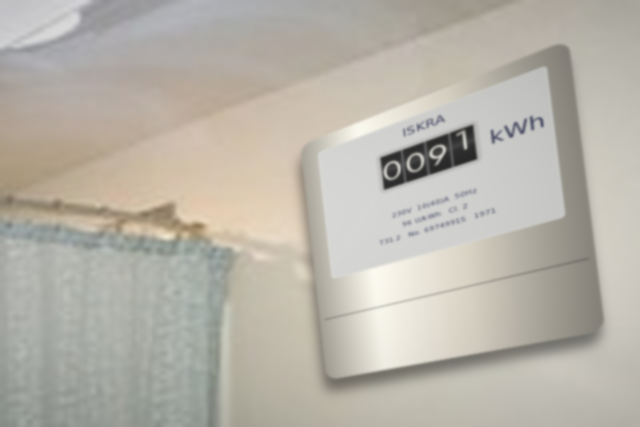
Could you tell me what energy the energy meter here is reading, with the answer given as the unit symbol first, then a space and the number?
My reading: kWh 91
